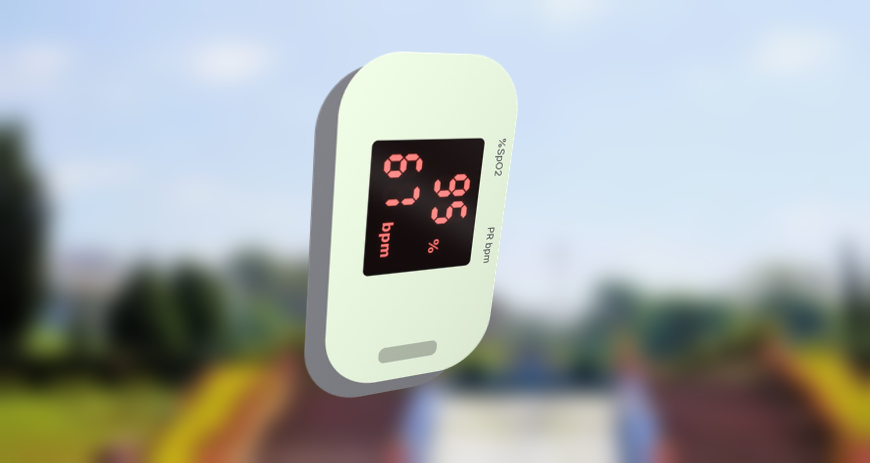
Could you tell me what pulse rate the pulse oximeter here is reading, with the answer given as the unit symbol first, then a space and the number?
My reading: bpm 67
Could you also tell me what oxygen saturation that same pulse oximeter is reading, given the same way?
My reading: % 95
